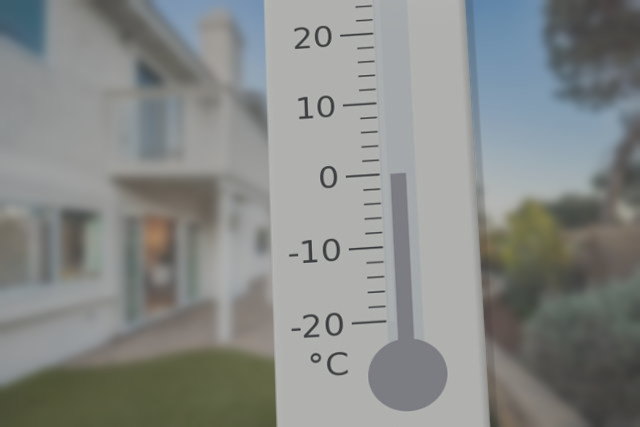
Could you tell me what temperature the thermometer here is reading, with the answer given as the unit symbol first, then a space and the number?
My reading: °C 0
